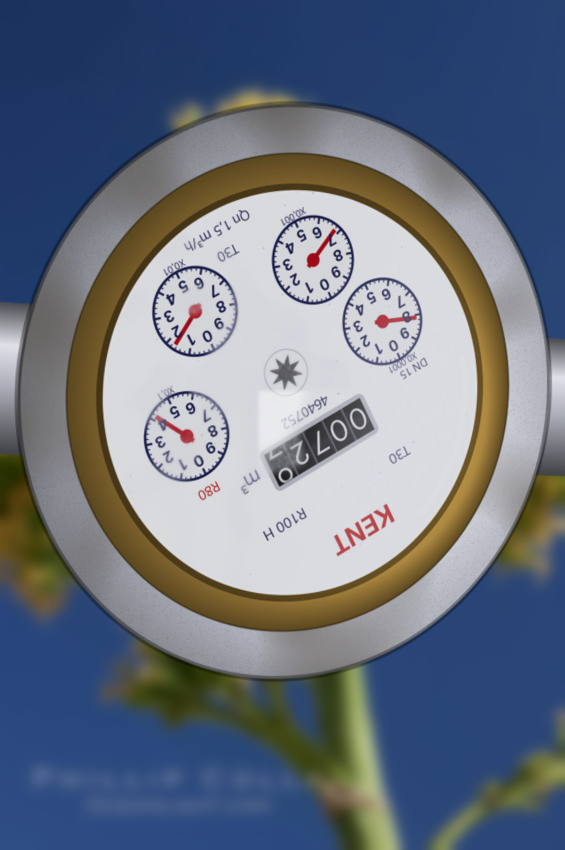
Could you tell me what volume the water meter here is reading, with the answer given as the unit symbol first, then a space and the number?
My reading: m³ 726.4168
